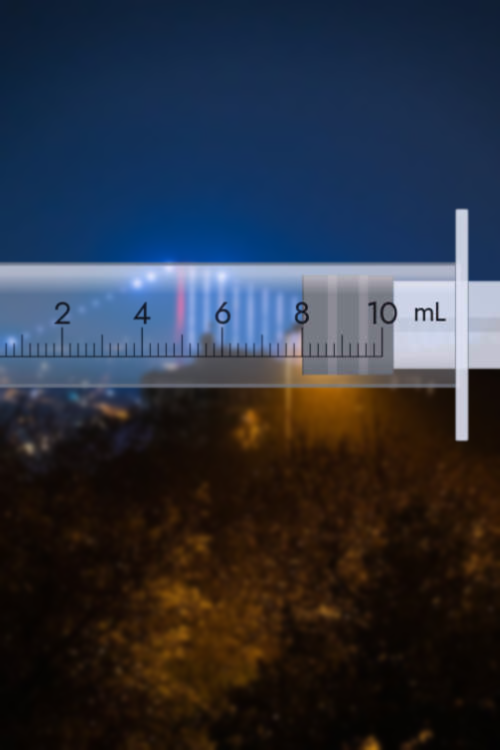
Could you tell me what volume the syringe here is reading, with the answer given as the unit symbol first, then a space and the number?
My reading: mL 8
